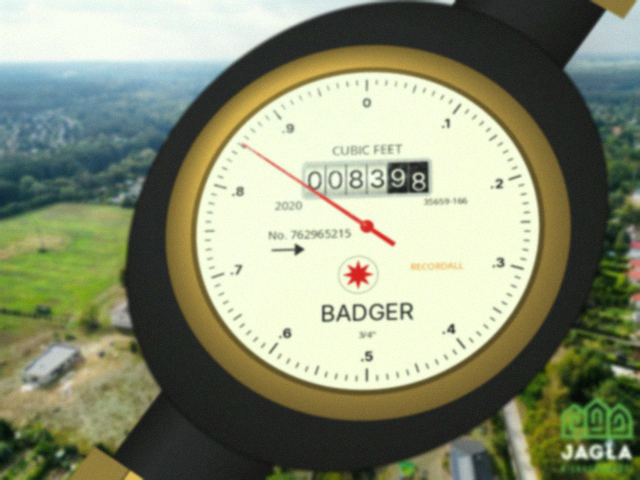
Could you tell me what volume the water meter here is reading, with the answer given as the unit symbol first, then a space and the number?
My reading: ft³ 8397.85
